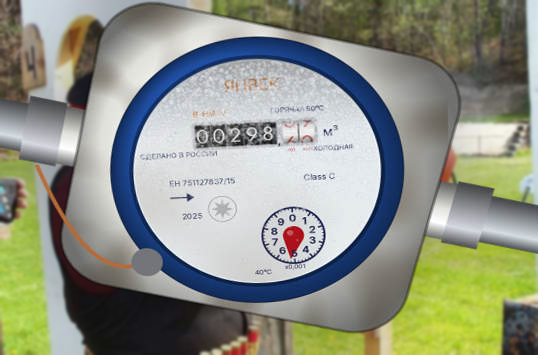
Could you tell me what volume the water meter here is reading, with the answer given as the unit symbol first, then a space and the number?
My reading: m³ 298.595
